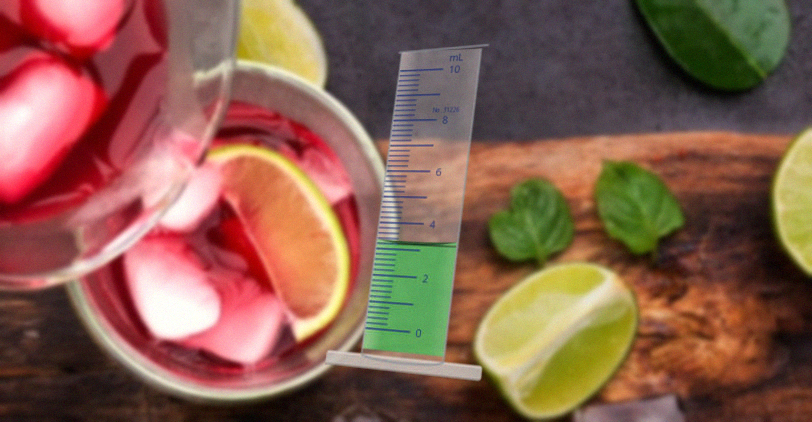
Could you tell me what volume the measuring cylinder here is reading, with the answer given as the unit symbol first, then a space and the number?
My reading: mL 3.2
